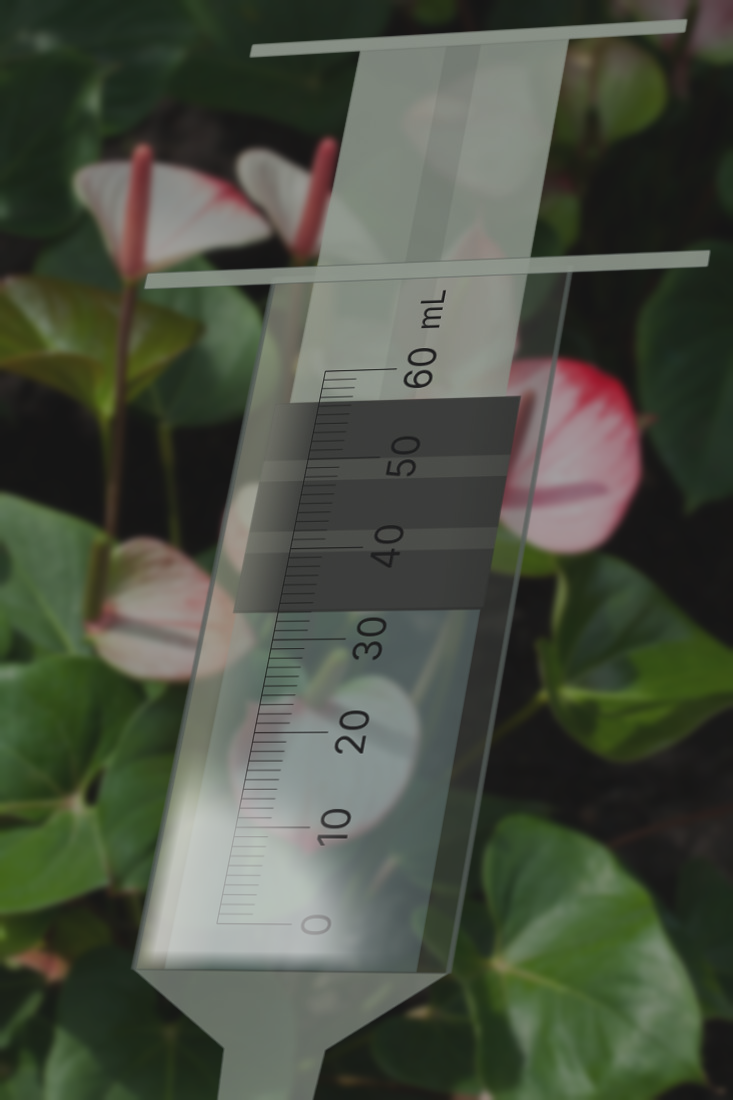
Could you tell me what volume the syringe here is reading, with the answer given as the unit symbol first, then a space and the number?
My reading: mL 33
